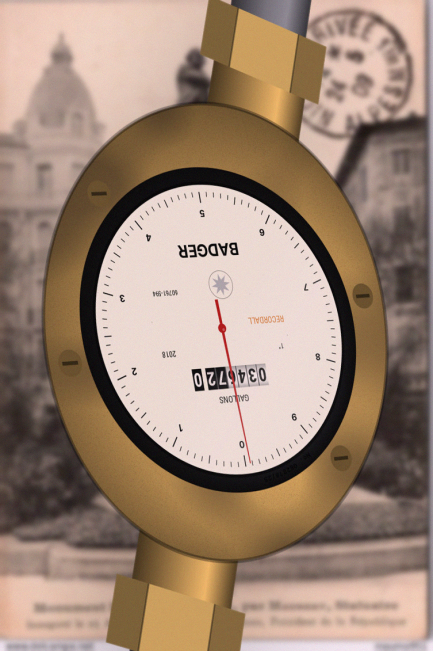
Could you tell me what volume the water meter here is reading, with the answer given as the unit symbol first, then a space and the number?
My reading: gal 346719.9
